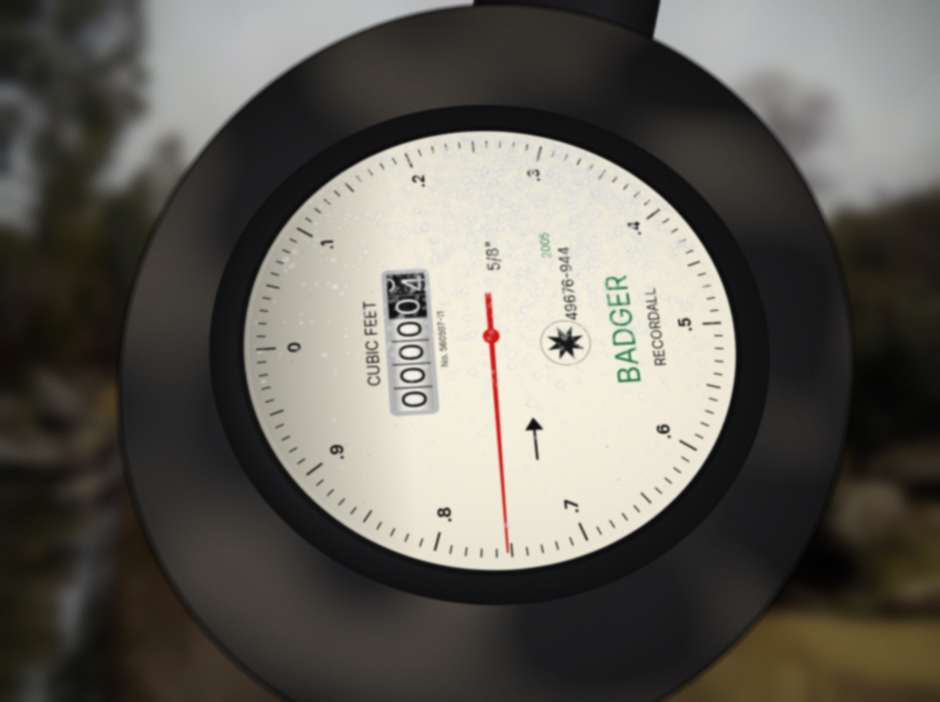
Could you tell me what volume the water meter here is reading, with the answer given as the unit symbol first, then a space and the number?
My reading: ft³ 3.75
